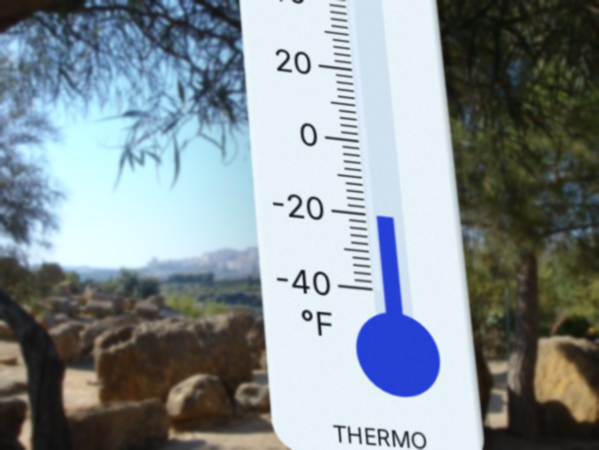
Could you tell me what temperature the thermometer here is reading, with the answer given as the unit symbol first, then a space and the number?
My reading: °F -20
